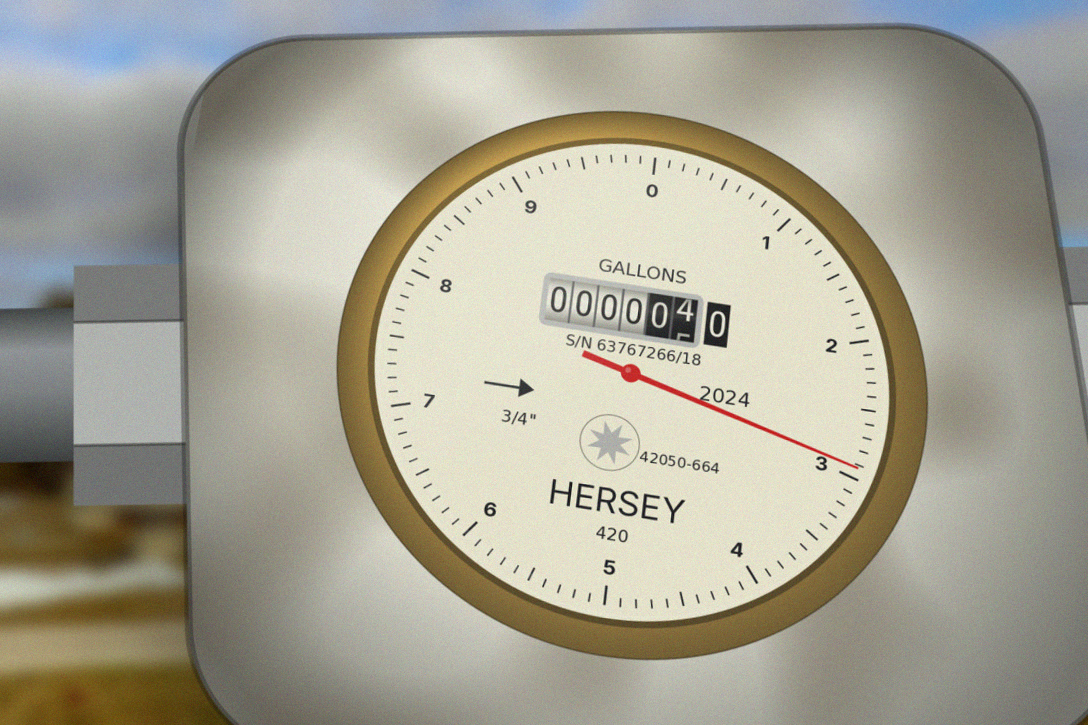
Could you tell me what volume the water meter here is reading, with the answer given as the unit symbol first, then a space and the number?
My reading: gal 42.9
